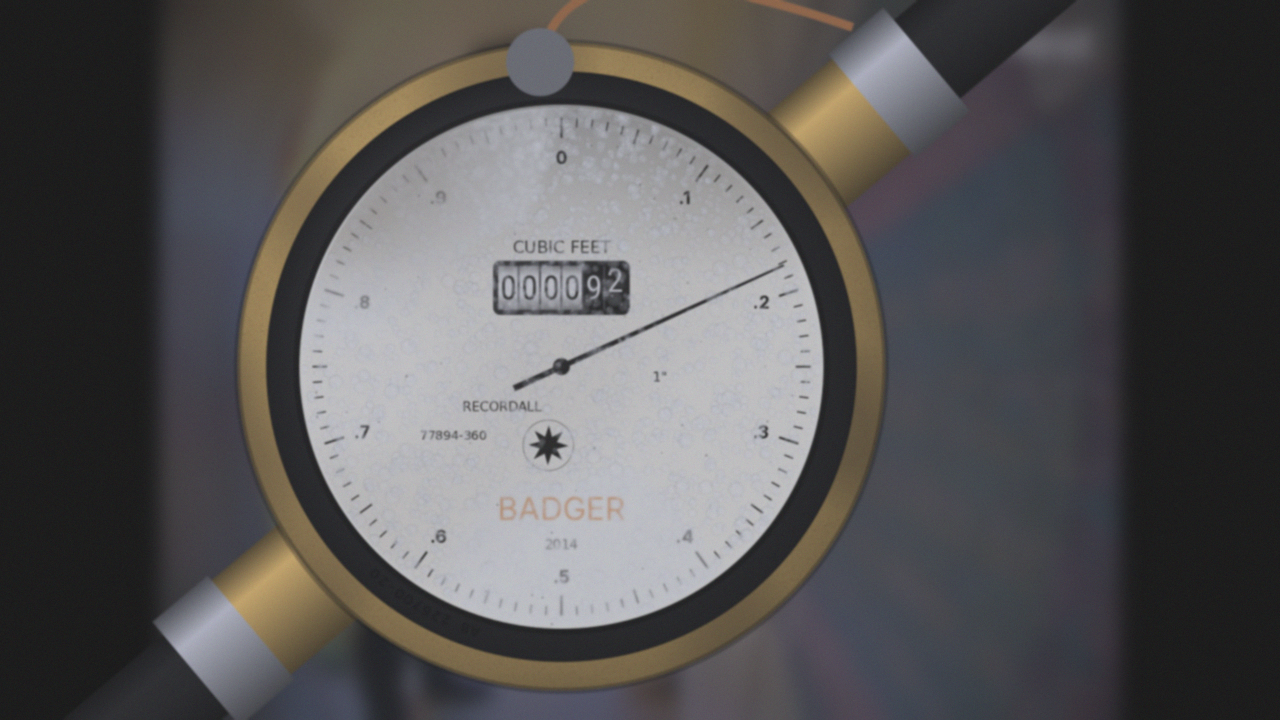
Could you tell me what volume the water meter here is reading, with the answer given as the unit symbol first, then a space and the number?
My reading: ft³ 92.18
